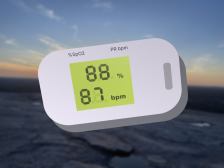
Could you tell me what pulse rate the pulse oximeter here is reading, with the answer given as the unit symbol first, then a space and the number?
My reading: bpm 87
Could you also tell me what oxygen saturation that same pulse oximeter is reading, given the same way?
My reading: % 88
